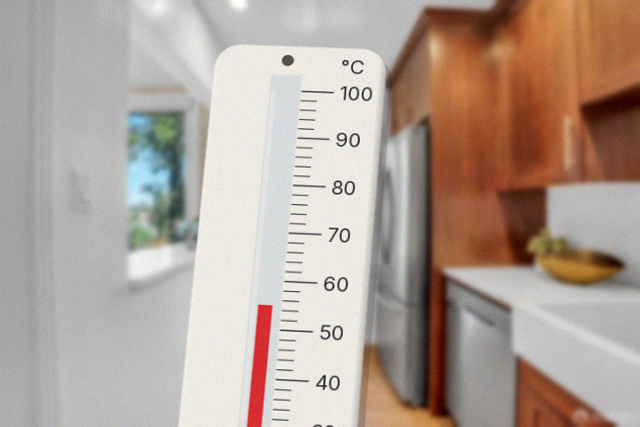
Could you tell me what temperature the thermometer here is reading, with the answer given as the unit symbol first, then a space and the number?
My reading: °C 55
